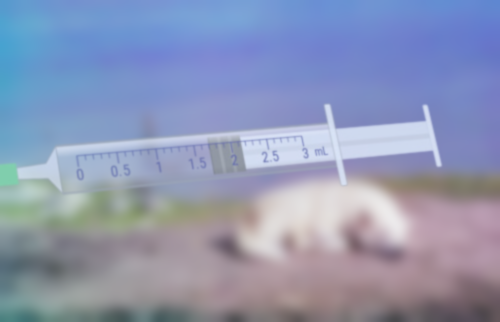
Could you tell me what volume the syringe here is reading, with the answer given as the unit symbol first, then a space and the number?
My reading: mL 1.7
